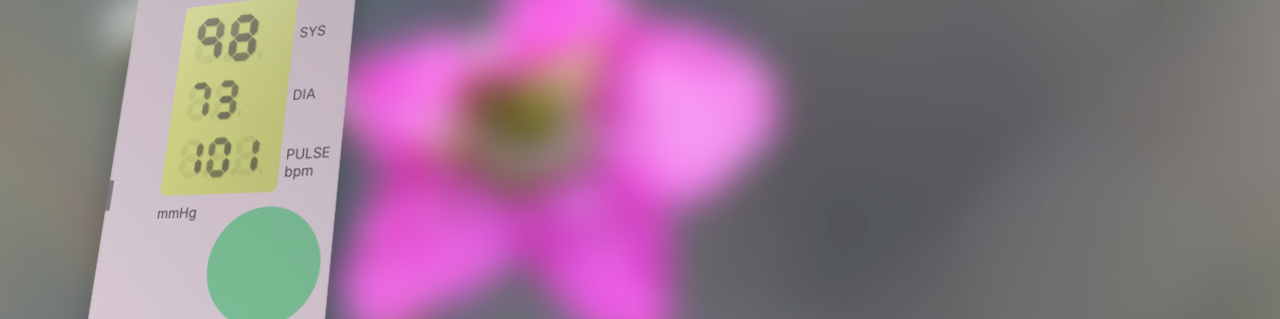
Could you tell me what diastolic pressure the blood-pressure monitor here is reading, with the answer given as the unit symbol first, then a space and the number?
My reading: mmHg 73
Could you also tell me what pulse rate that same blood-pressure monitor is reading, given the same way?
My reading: bpm 101
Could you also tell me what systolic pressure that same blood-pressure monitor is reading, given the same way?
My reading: mmHg 98
